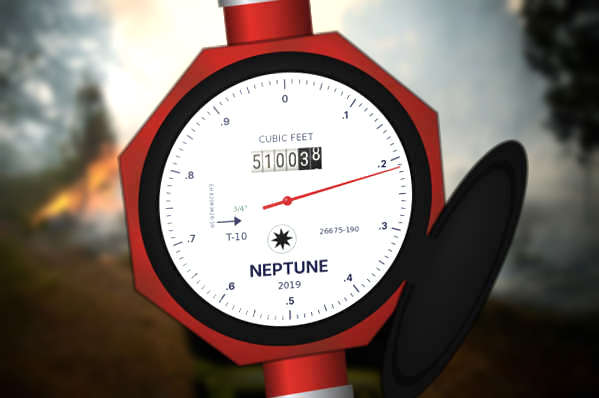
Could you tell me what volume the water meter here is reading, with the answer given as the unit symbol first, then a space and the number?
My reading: ft³ 510038.21
